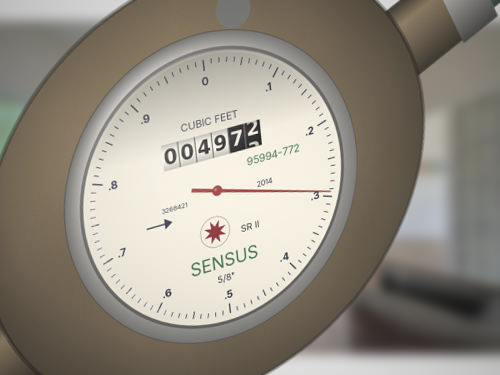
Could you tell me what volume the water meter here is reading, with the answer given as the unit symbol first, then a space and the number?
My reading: ft³ 4972.29
